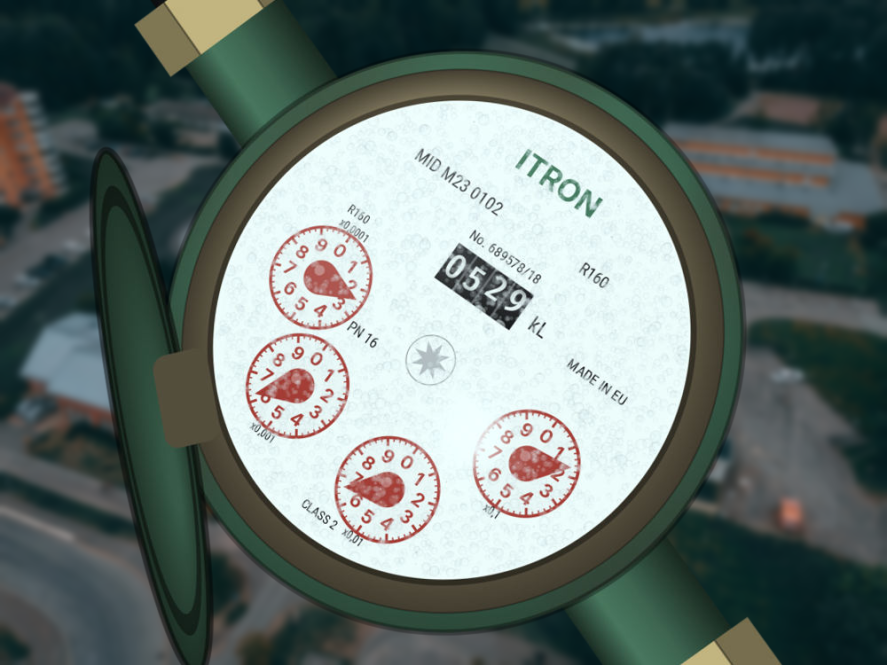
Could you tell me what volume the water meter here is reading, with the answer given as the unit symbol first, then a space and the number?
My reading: kL 529.1662
